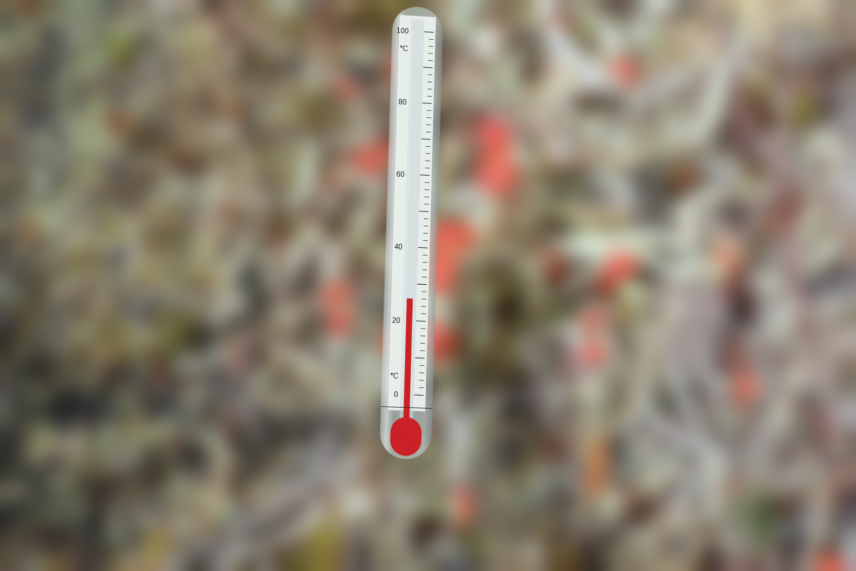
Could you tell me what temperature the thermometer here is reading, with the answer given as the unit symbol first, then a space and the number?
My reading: °C 26
